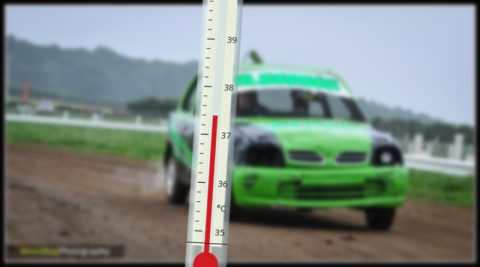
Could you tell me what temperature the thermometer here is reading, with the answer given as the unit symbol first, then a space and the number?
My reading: °C 37.4
